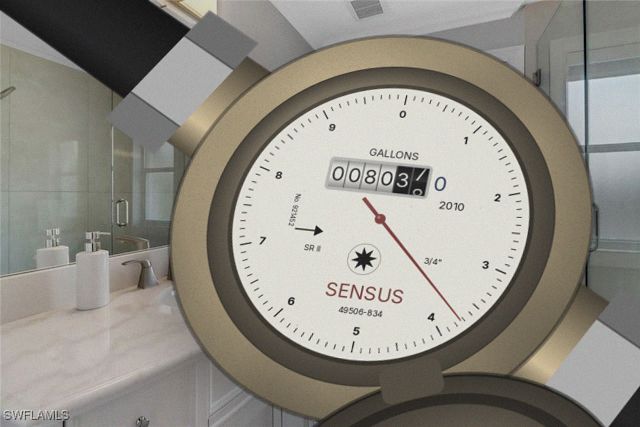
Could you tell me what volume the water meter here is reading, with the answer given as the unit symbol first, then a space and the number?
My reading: gal 80373.7
